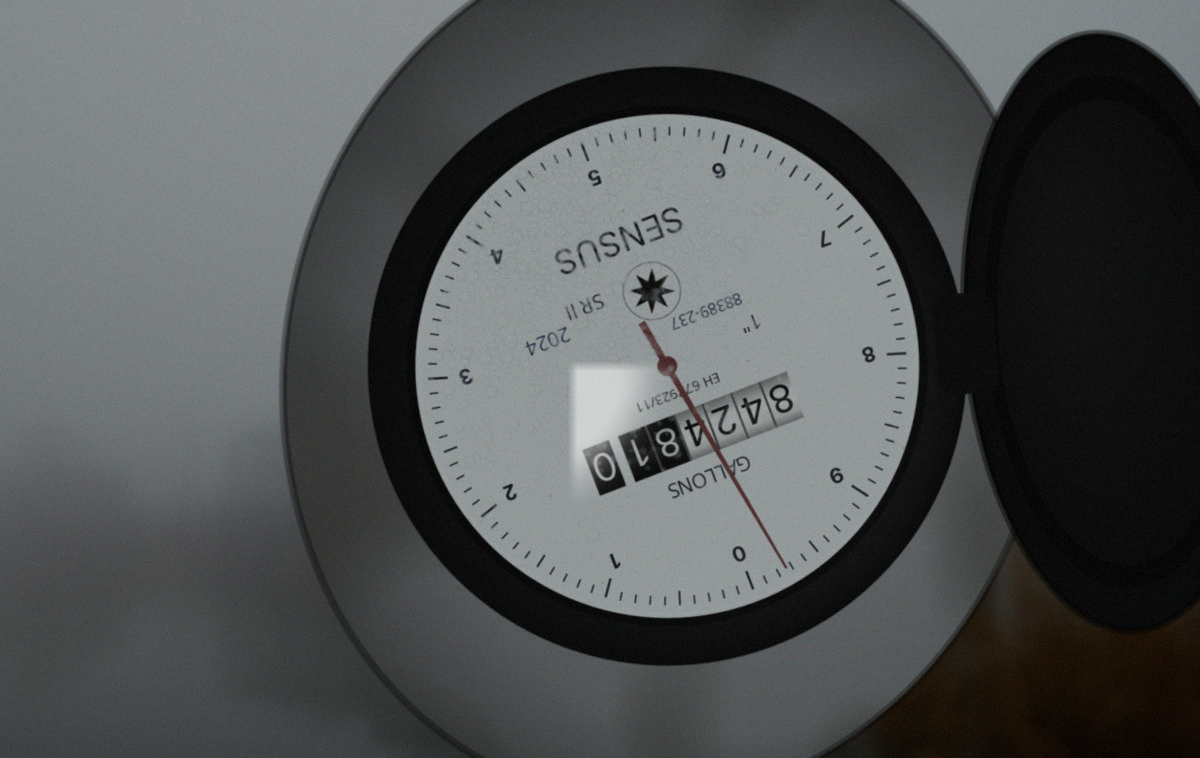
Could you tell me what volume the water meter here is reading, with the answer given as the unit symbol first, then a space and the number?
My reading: gal 8424809.7
